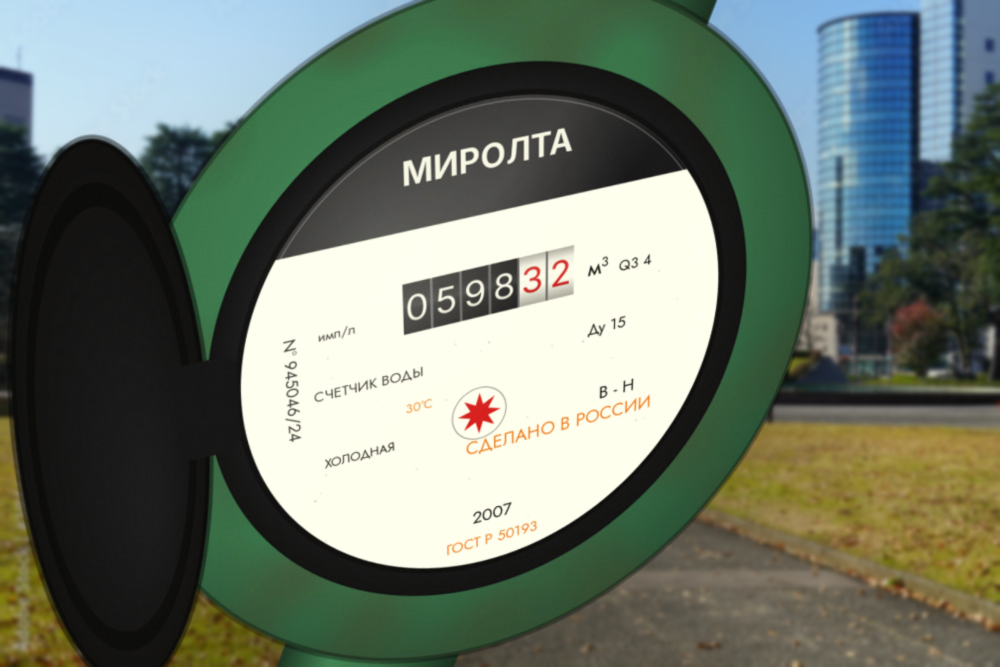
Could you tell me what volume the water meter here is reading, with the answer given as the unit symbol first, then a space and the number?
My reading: m³ 598.32
